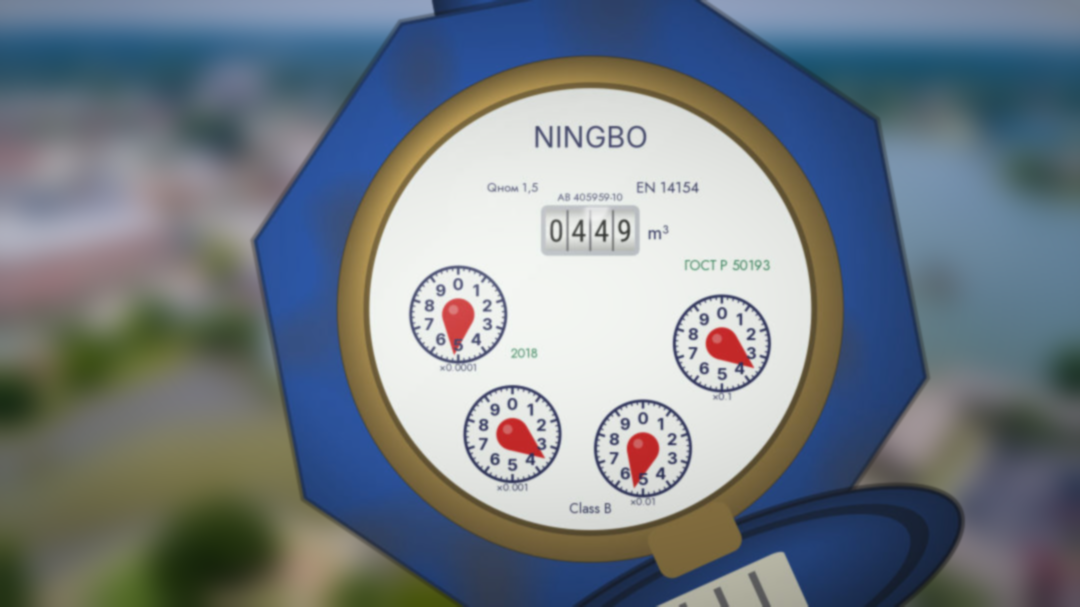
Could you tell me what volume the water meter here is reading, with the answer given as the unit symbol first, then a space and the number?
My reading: m³ 449.3535
